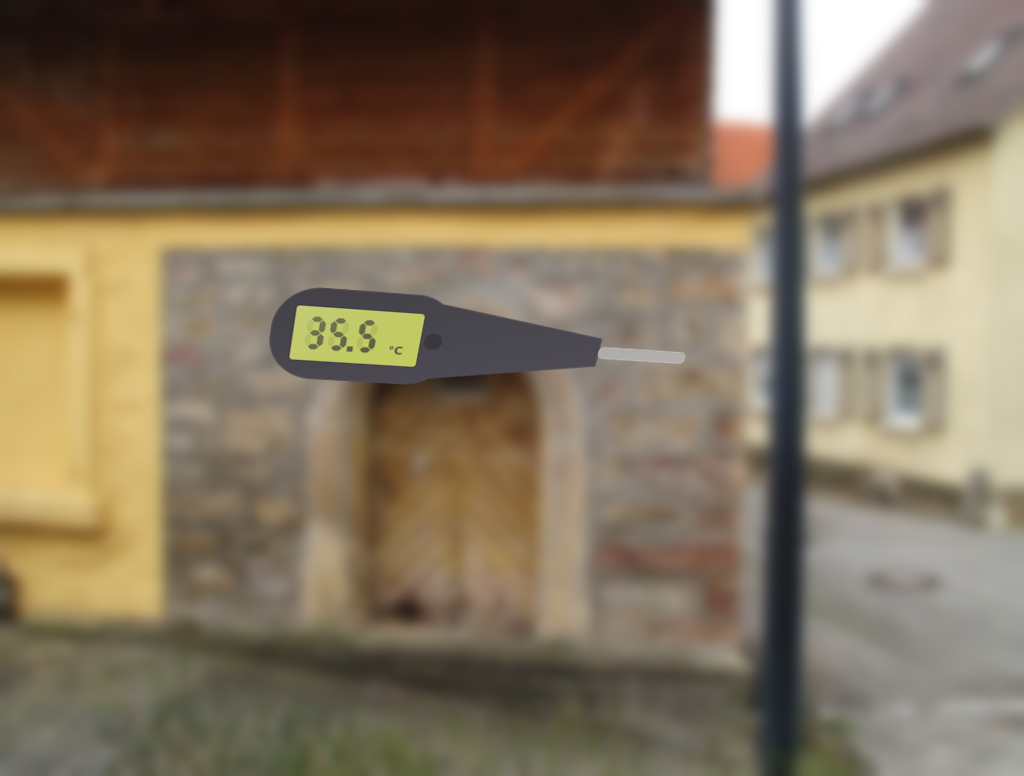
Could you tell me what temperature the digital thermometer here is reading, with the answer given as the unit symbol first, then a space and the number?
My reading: °C 35.5
